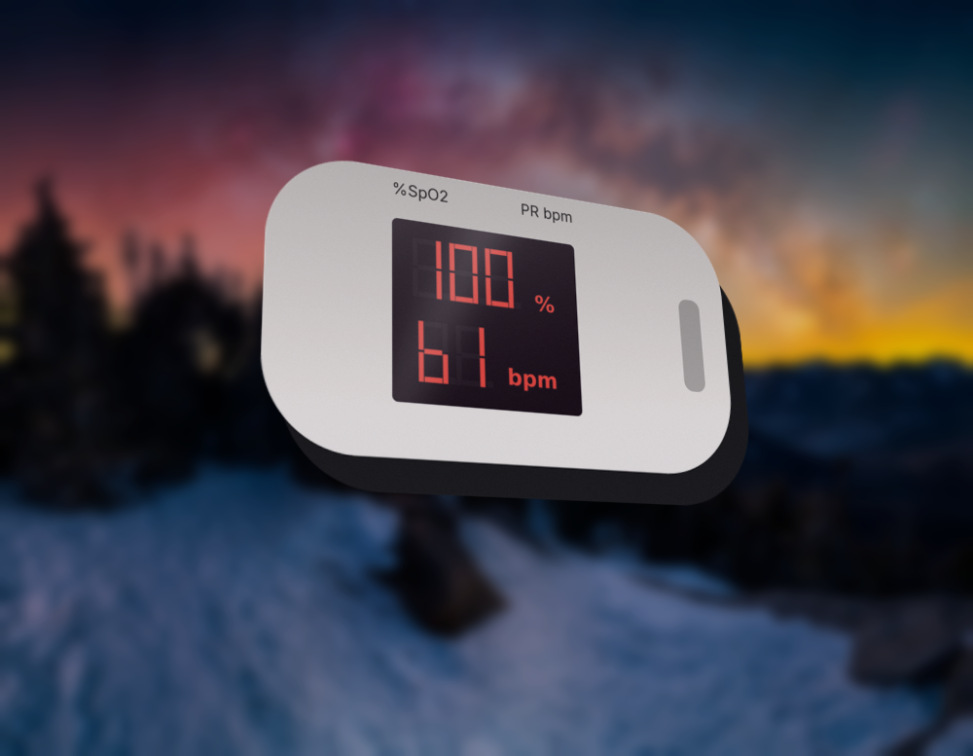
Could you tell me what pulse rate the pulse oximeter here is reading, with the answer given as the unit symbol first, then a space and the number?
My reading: bpm 61
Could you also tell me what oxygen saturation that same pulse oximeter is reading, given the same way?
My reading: % 100
